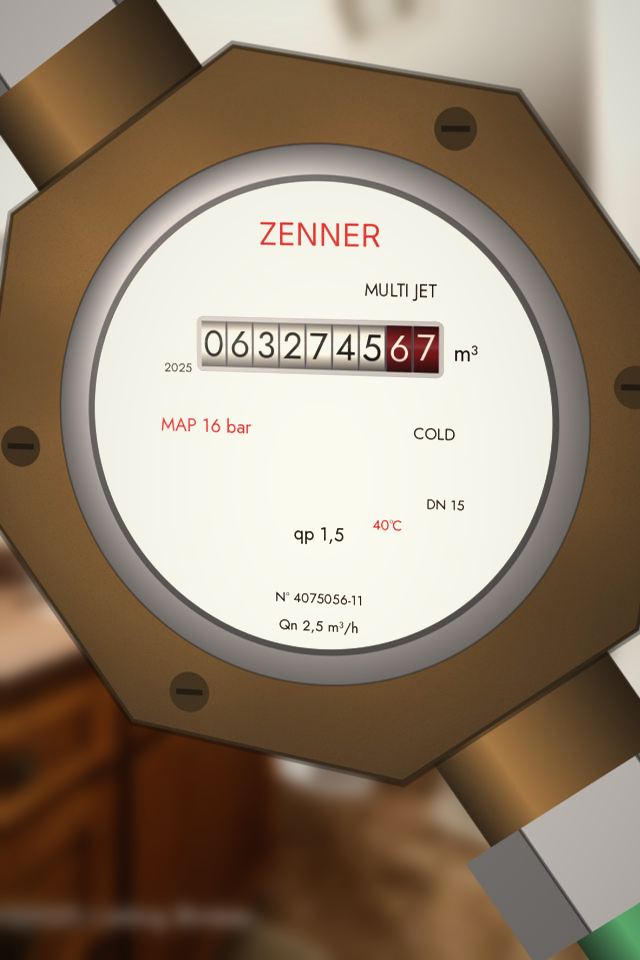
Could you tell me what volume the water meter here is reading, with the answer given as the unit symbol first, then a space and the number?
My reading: m³ 632745.67
